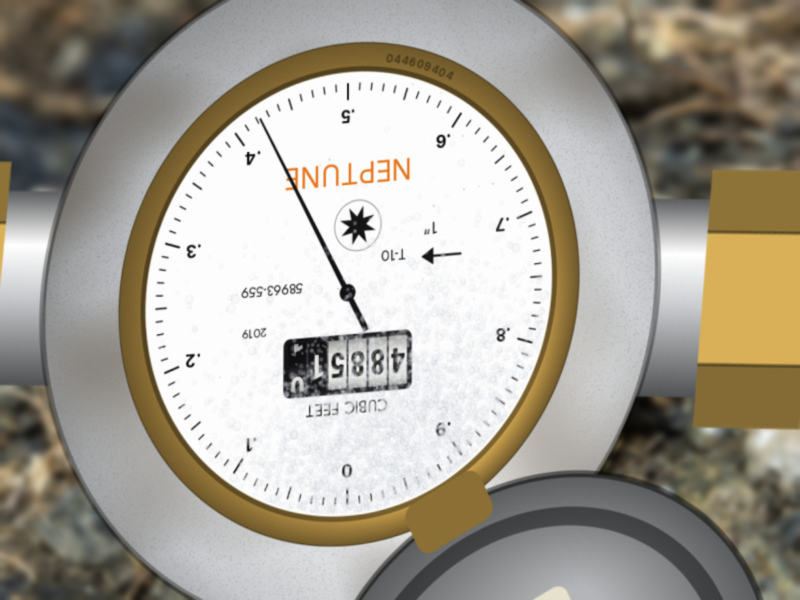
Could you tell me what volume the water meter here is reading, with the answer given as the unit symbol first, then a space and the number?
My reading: ft³ 488510.42
